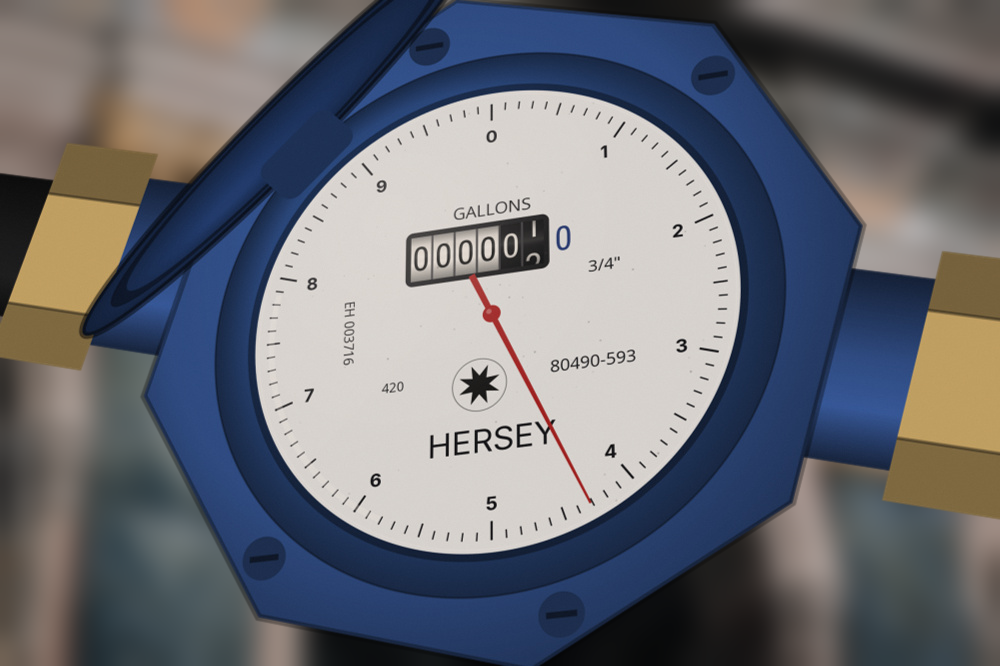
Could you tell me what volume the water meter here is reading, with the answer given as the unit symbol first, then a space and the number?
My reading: gal 14.3
